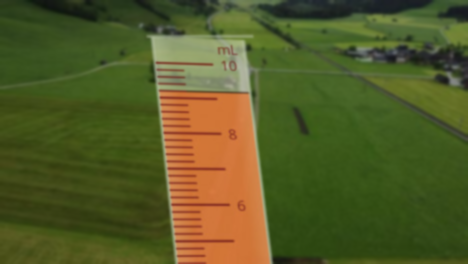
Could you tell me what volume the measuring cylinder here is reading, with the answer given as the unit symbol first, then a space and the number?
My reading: mL 9.2
